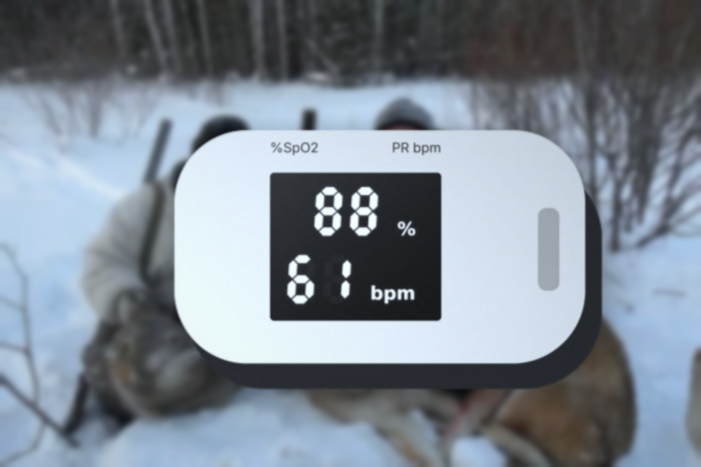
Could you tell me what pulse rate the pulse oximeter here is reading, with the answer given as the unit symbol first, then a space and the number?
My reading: bpm 61
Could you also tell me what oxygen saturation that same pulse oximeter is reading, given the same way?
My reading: % 88
